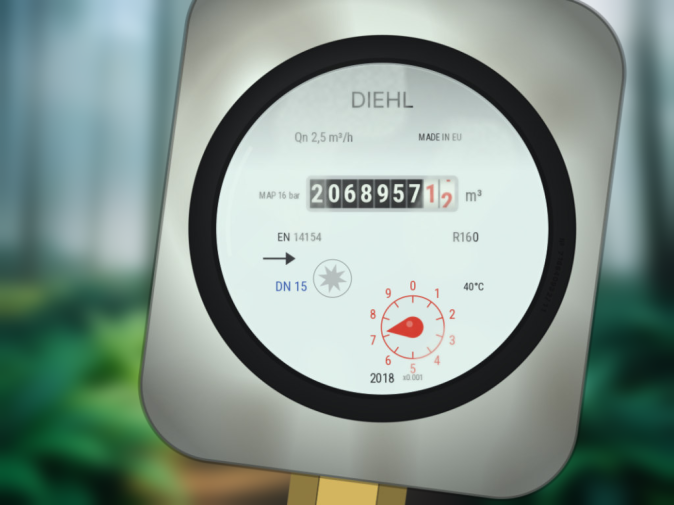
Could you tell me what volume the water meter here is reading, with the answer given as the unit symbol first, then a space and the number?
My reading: m³ 2068957.117
